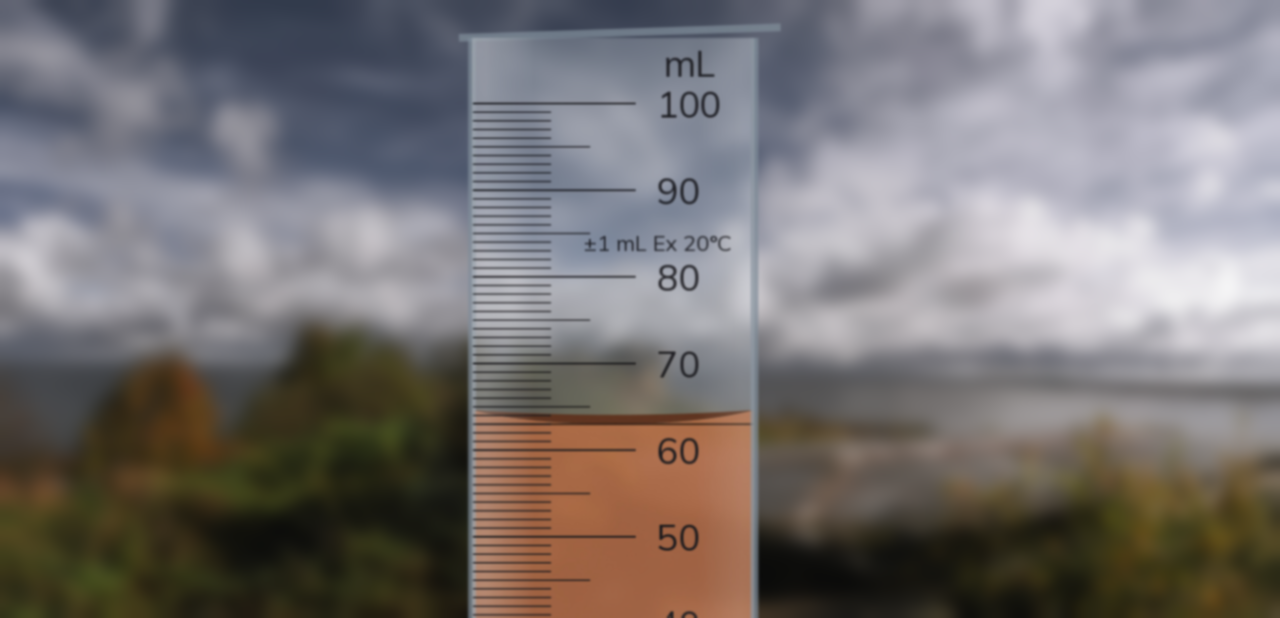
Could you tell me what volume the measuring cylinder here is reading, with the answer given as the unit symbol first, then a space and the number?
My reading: mL 63
